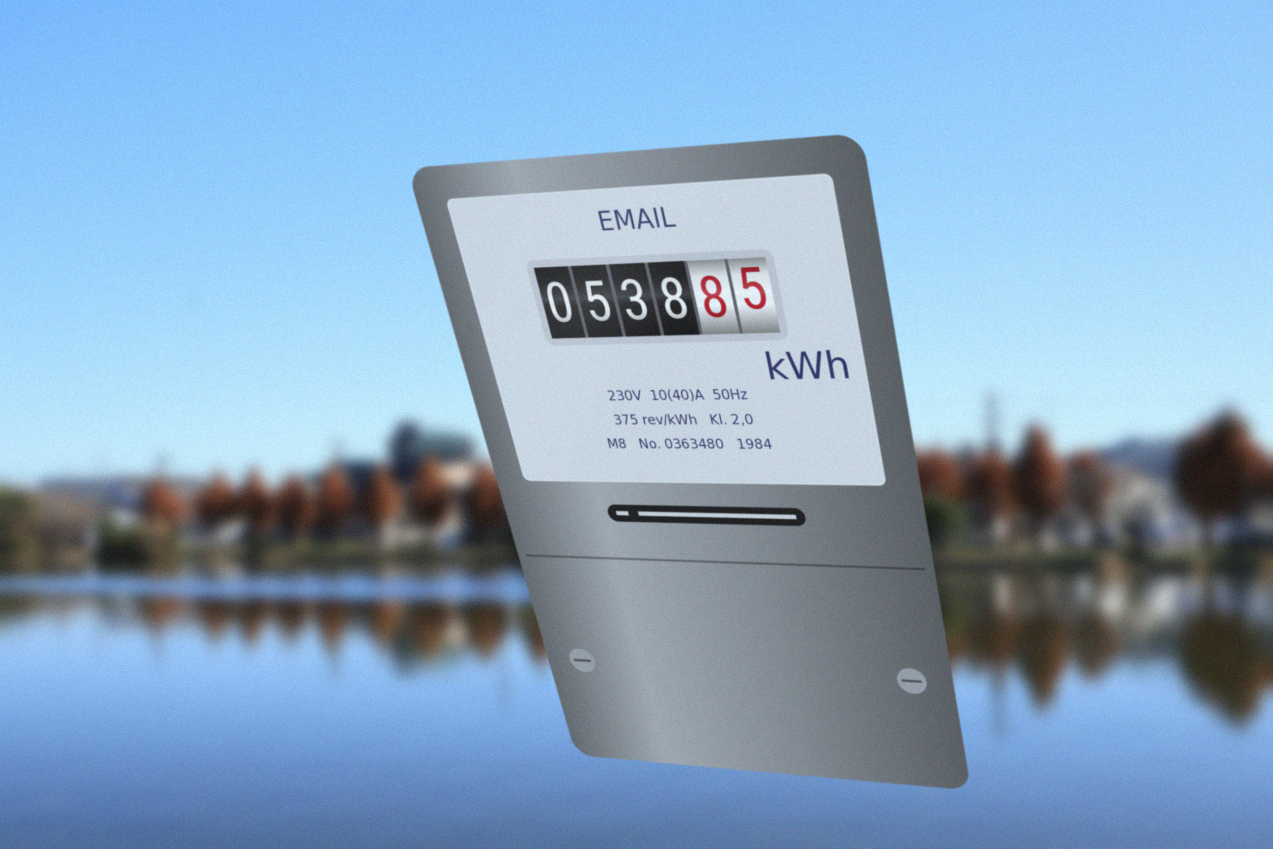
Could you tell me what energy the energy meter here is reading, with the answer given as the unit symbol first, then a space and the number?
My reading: kWh 538.85
